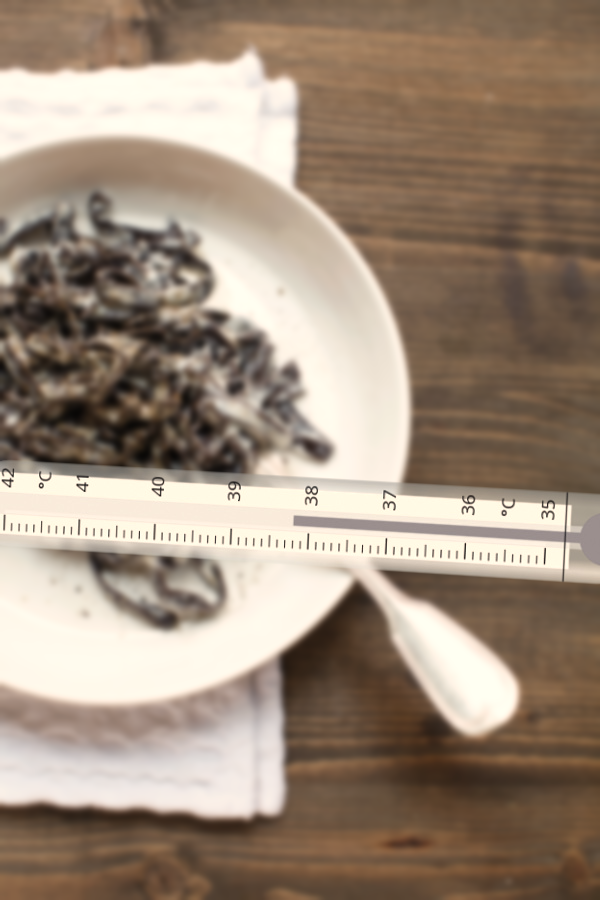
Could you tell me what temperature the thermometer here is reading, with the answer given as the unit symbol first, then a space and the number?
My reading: °C 38.2
